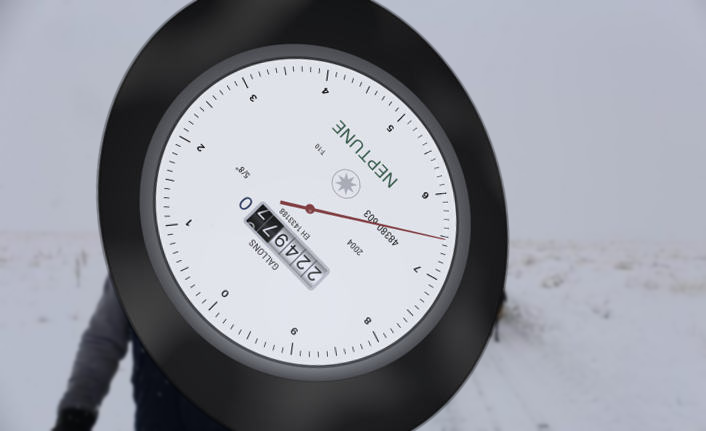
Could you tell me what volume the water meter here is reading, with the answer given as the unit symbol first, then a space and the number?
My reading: gal 2249766.5
